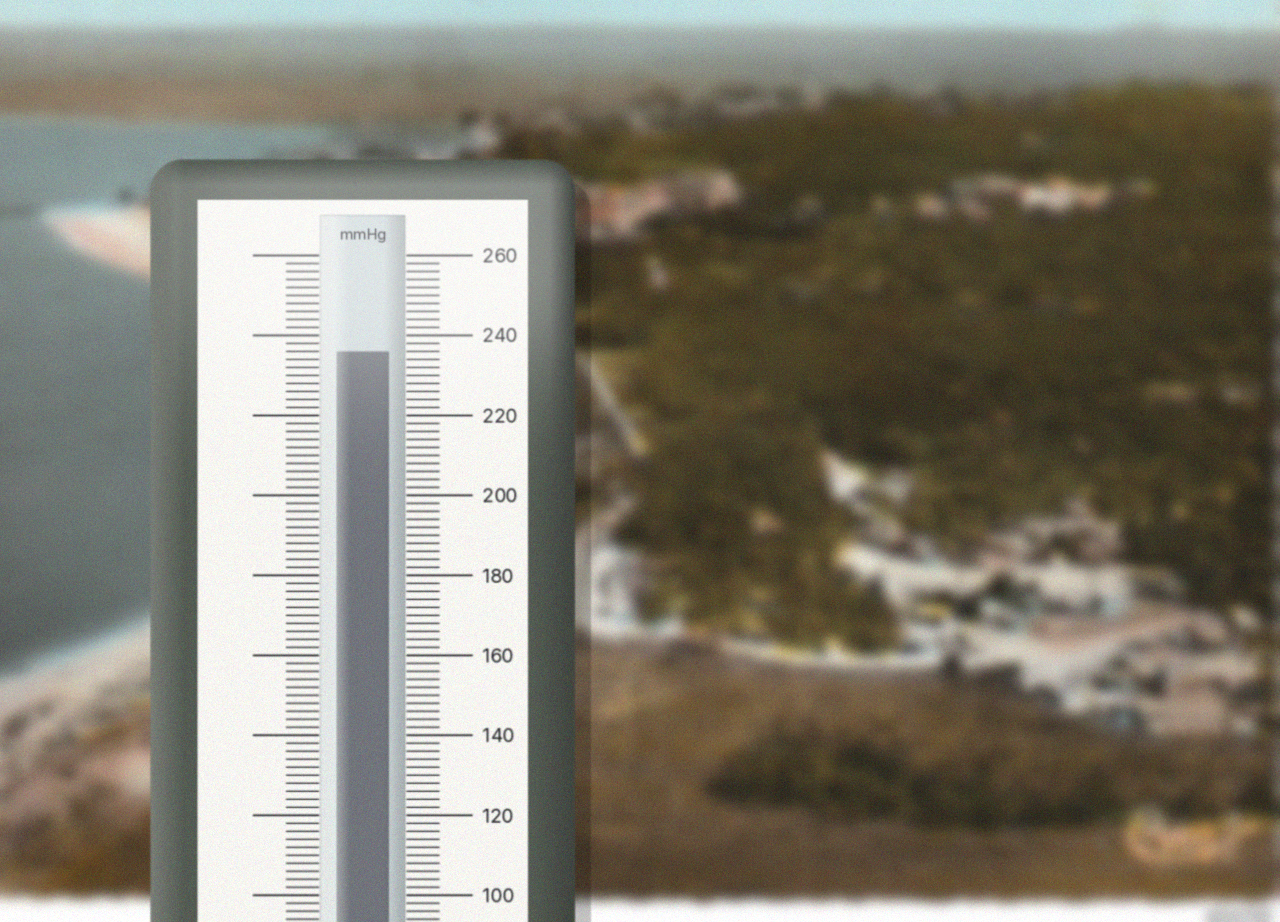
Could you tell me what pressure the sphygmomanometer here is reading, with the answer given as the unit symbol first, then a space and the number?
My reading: mmHg 236
